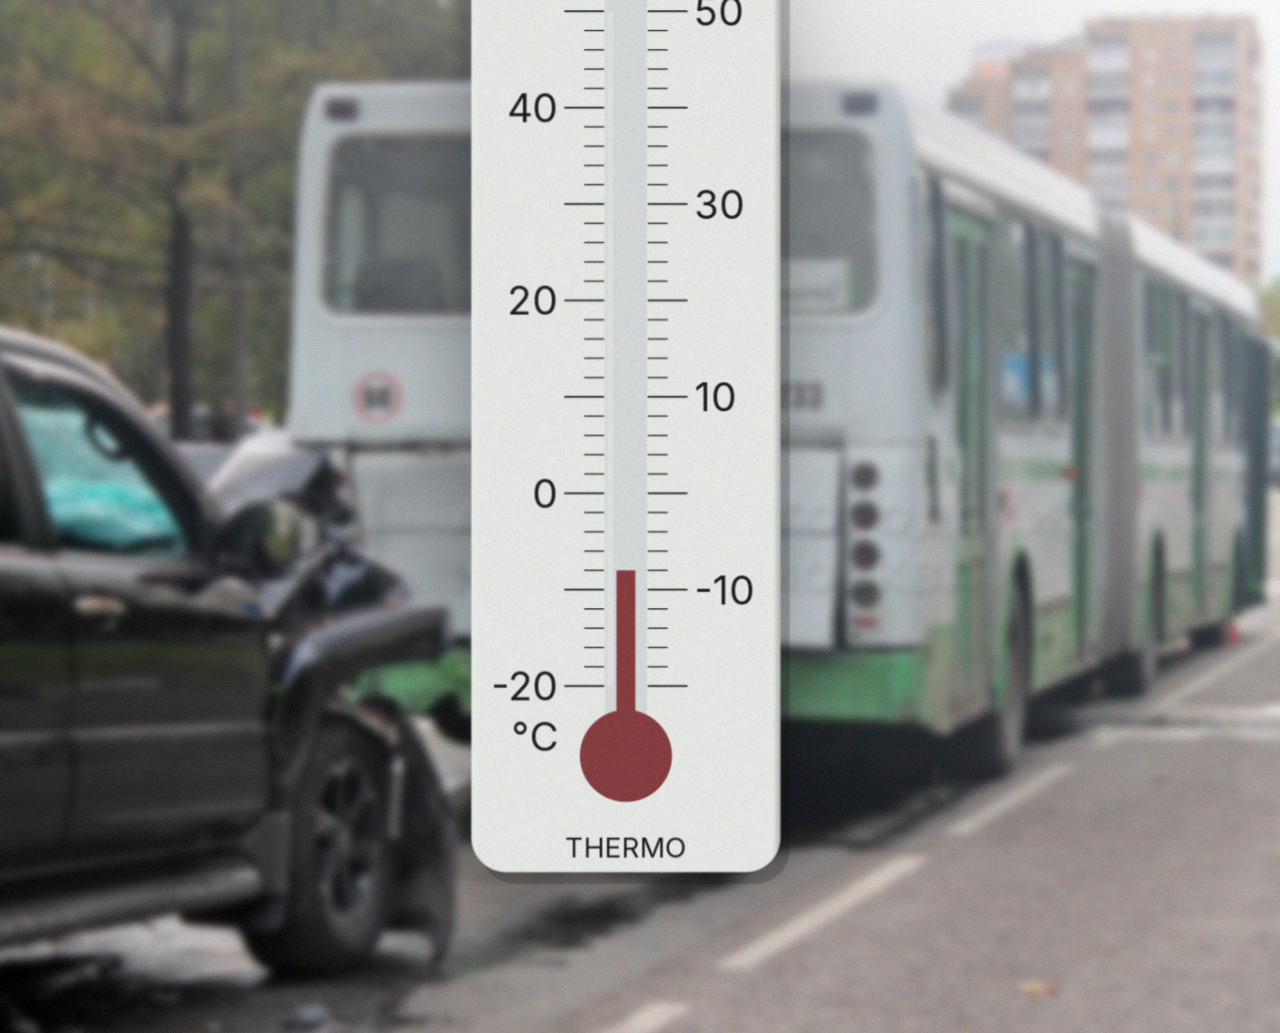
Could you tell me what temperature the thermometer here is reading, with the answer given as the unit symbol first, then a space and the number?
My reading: °C -8
